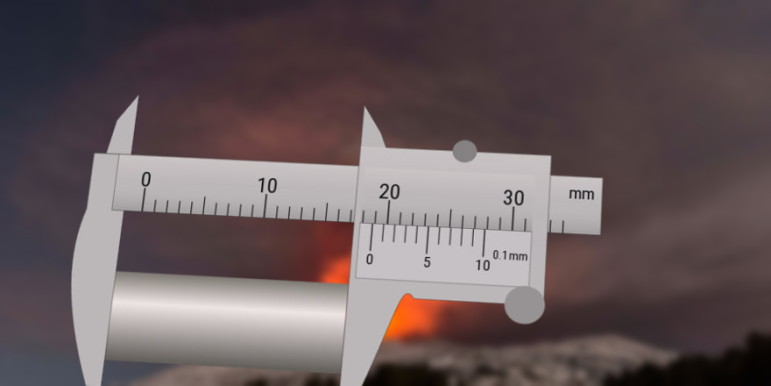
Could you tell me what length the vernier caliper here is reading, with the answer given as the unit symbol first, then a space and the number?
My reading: mm 18.8
